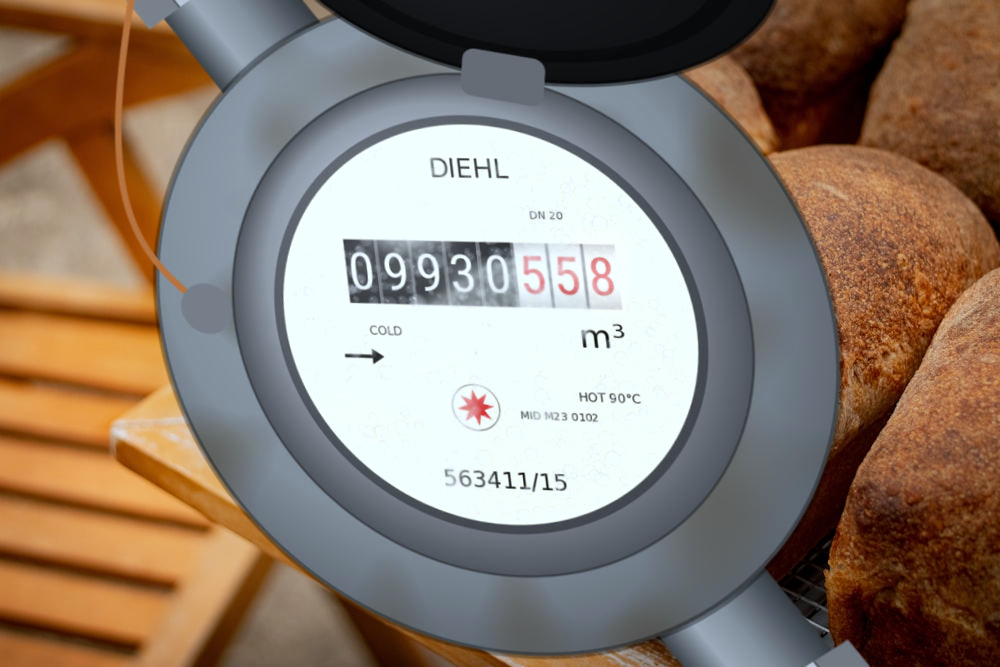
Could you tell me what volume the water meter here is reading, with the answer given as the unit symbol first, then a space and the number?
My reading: m³ 9930.558
